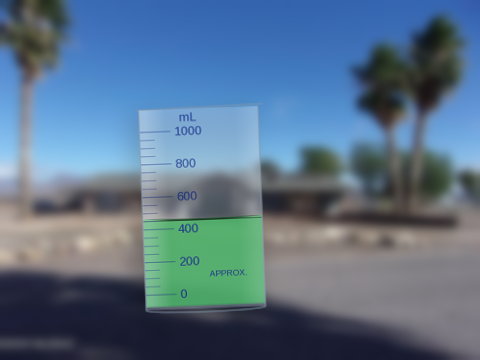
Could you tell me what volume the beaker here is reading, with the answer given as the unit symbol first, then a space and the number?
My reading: mL 450
